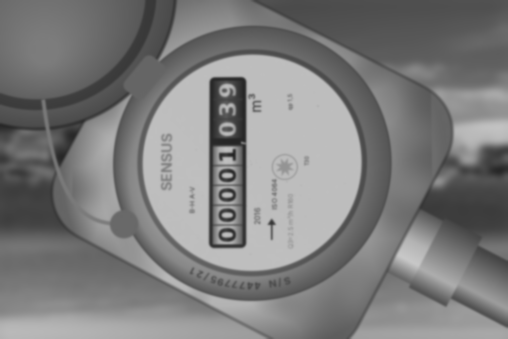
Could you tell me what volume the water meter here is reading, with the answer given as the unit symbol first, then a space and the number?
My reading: m³ 1.039
